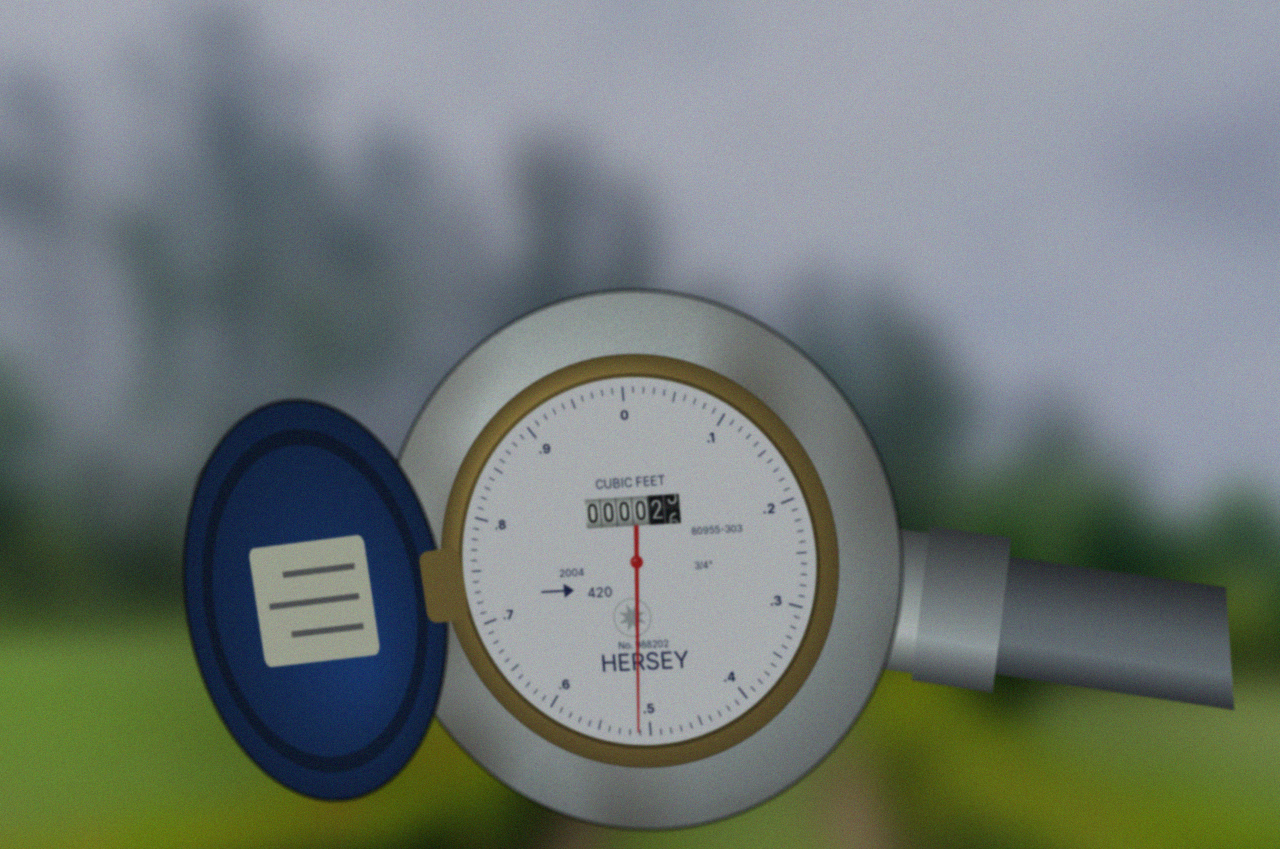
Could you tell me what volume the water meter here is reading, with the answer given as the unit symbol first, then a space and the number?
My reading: ft³ 25.51
